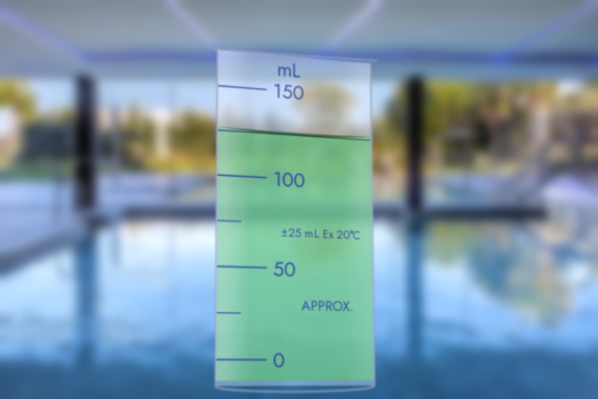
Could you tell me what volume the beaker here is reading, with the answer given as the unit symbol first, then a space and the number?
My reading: mL 125
